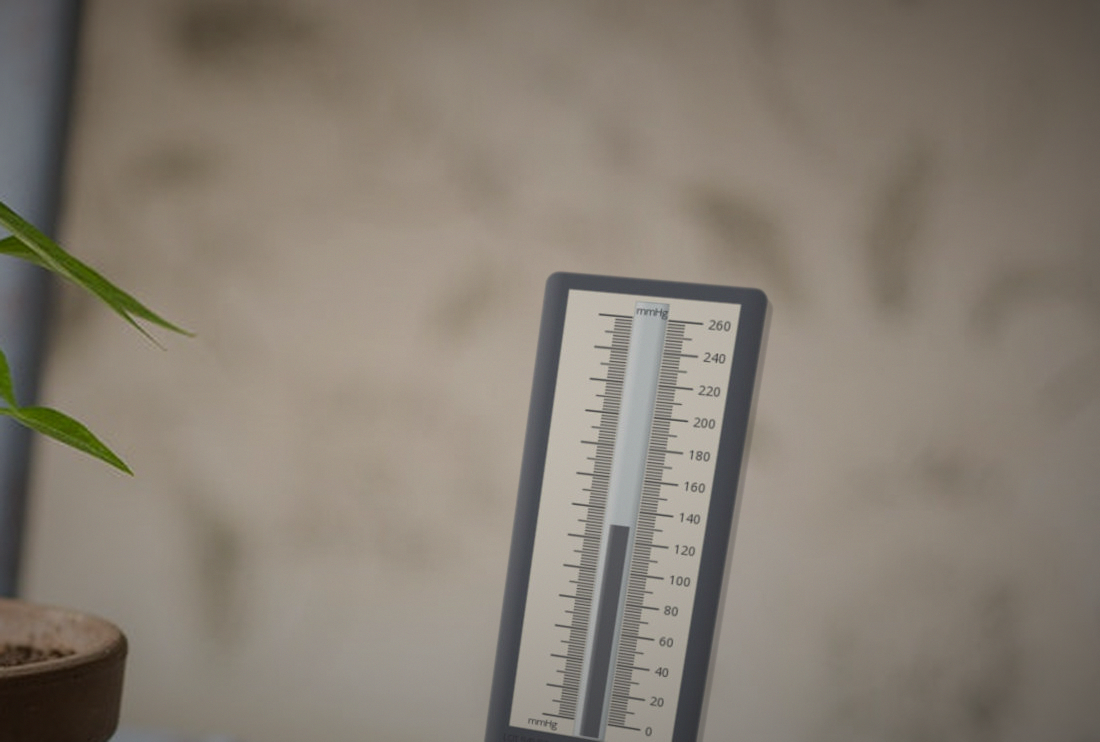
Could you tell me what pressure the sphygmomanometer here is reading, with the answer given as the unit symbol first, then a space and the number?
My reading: mmHg 130
